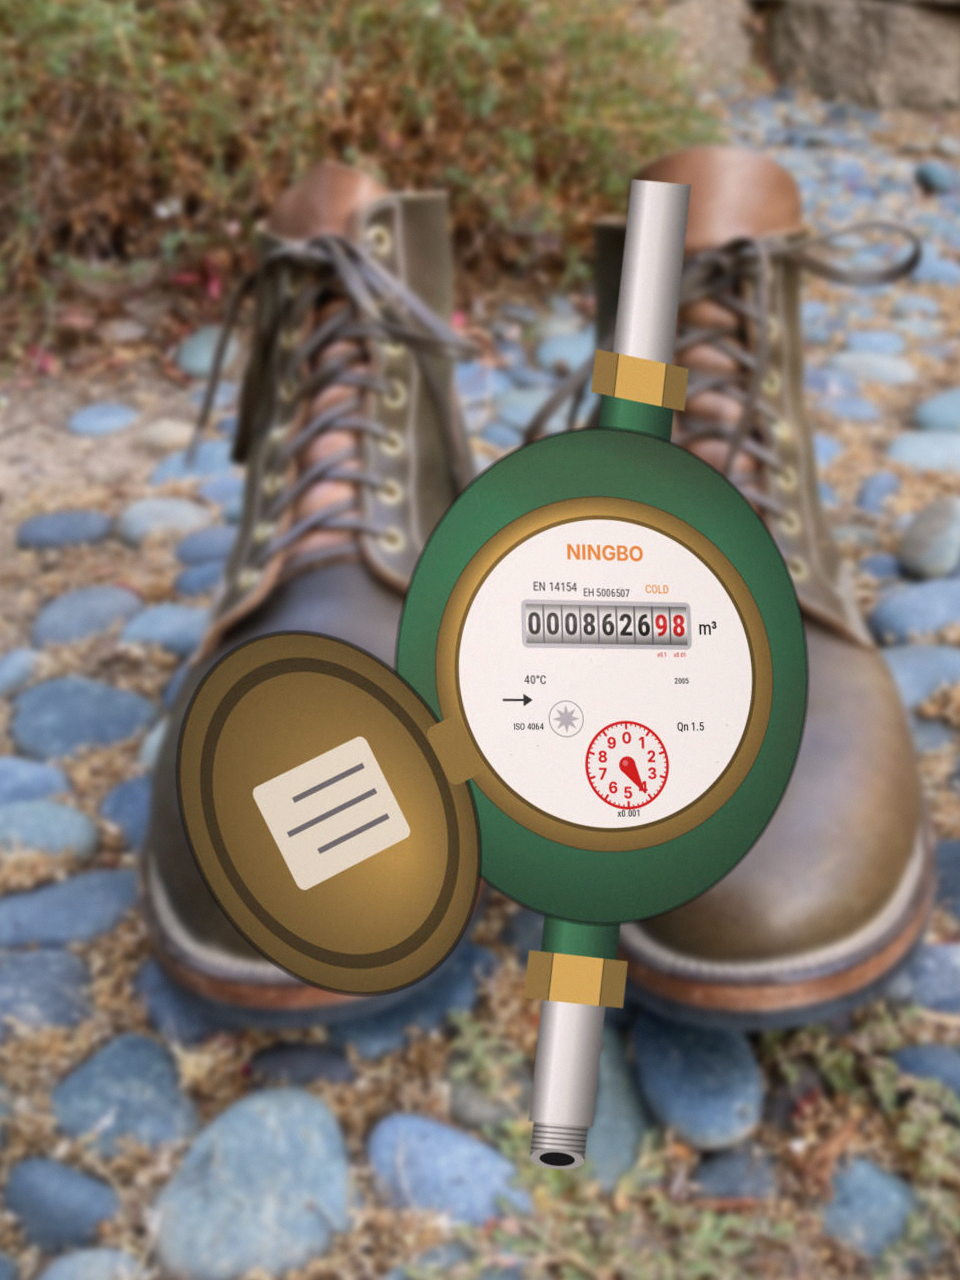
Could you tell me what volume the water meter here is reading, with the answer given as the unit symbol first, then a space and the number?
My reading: m³ 8626.984
